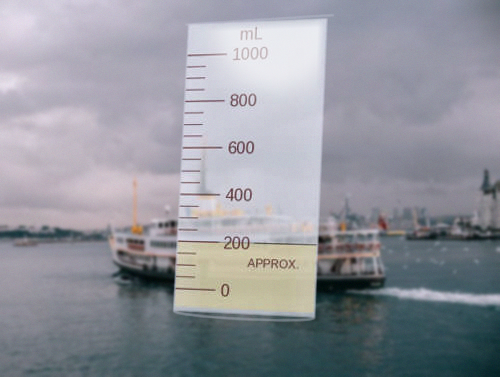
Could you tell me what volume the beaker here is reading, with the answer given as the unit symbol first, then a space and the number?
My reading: mL 200
